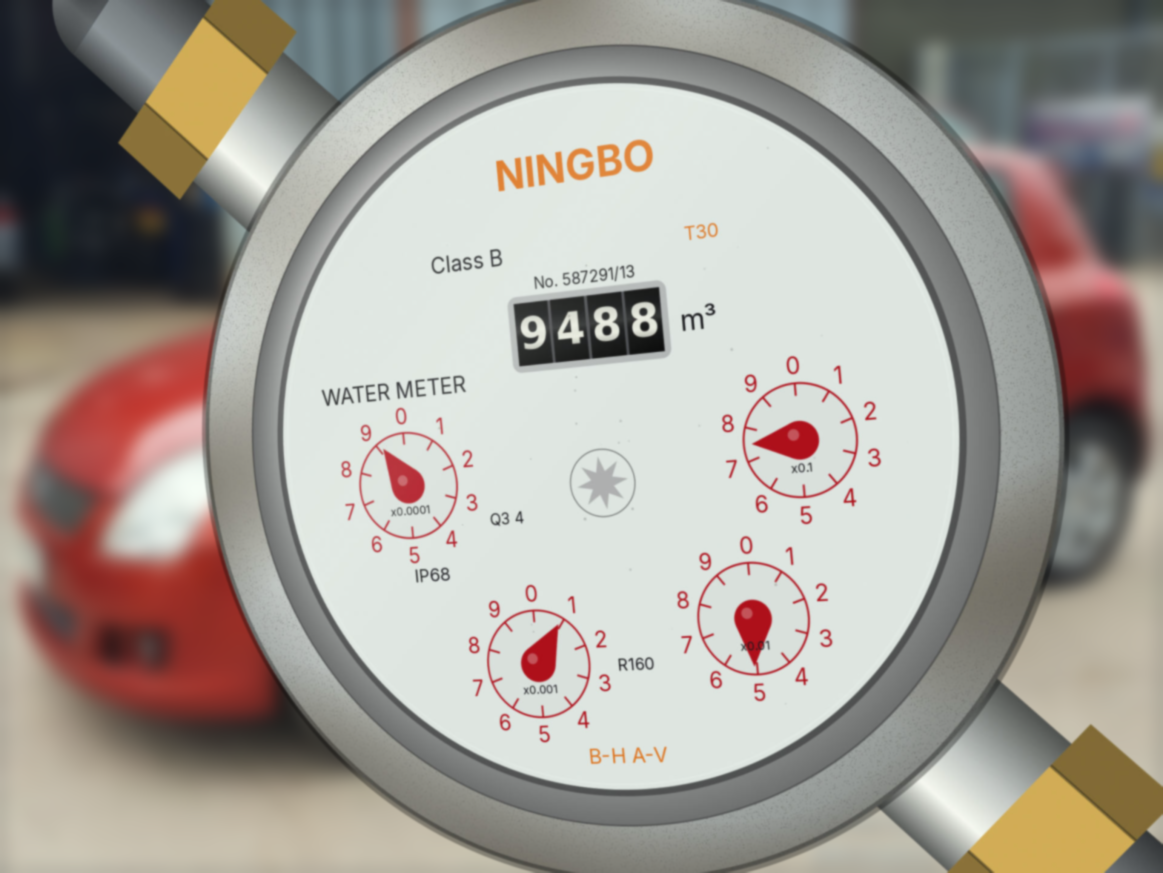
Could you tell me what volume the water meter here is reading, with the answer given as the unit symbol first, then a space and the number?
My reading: m³ 9488.7509
